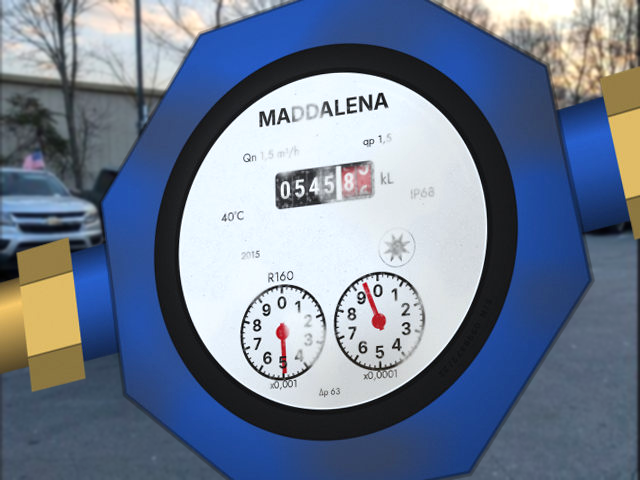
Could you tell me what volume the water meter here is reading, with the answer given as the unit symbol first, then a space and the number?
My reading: kL 545.8549
